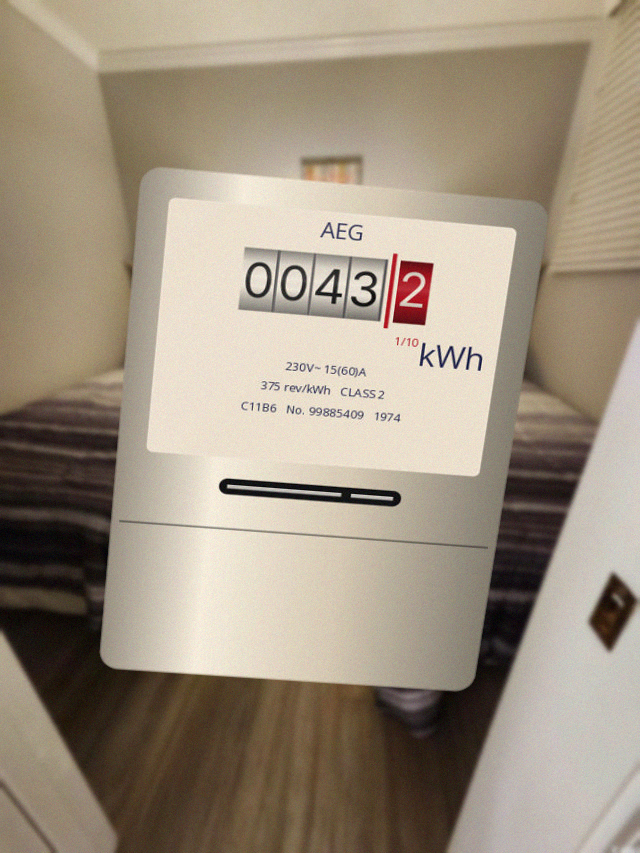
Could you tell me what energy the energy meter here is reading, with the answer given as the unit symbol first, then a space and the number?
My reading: kWh 43.2
